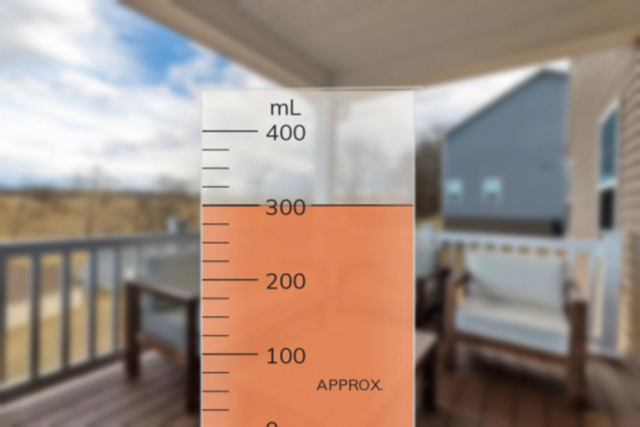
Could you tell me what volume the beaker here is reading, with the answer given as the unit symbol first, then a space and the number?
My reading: mL 300
